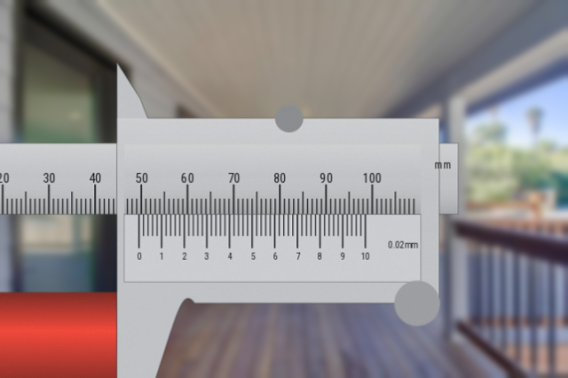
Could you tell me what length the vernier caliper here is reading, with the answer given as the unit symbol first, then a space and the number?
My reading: mm 49.5
